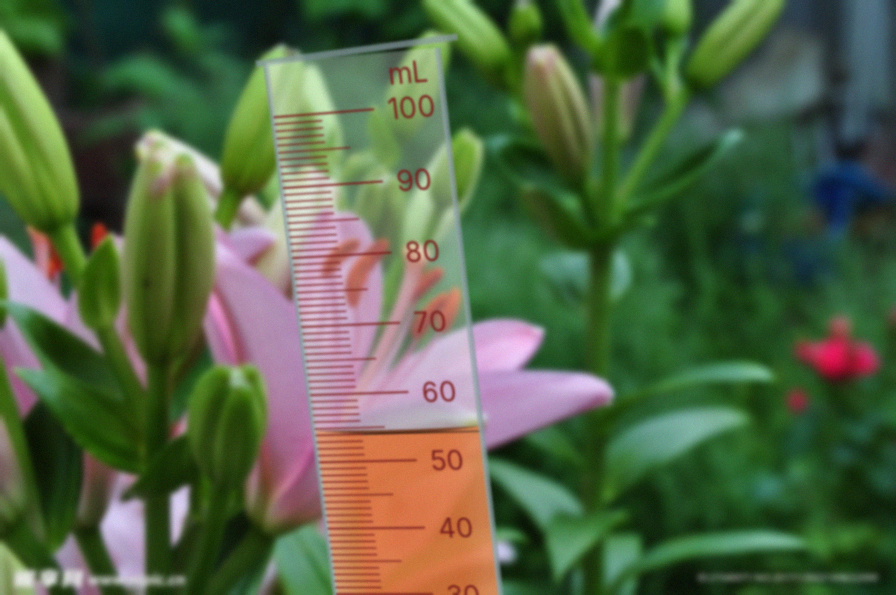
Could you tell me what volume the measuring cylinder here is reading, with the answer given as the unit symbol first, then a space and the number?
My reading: mL 54
